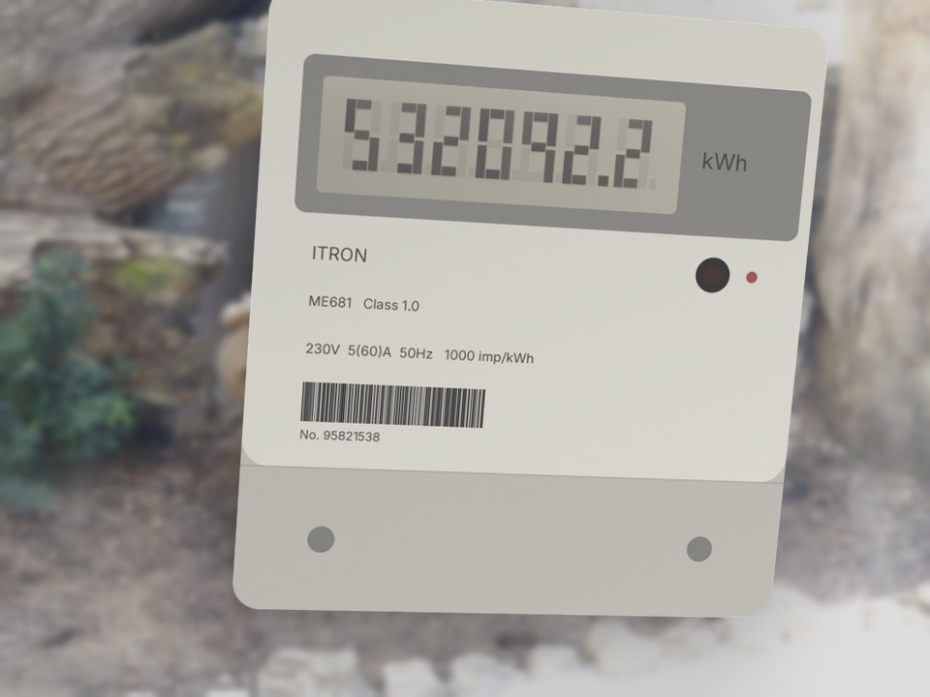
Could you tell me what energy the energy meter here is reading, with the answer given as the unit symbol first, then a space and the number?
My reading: kWh 532092.2
